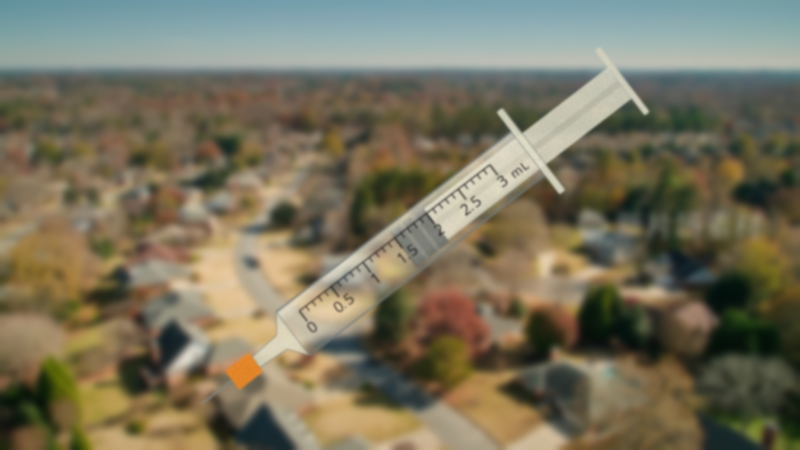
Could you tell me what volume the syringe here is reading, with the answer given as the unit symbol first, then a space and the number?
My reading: mL 1.5
